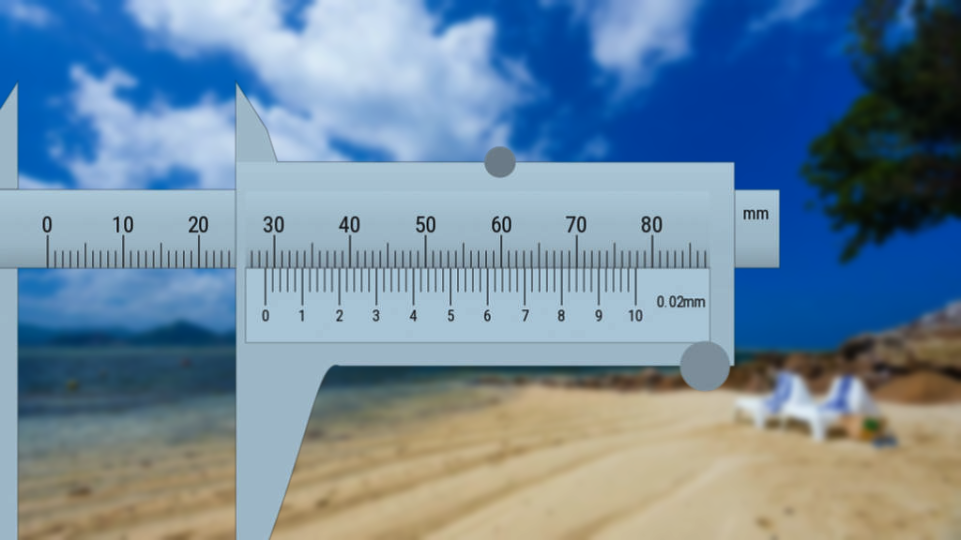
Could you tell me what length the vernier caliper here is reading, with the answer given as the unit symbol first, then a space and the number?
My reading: mm 28.8
